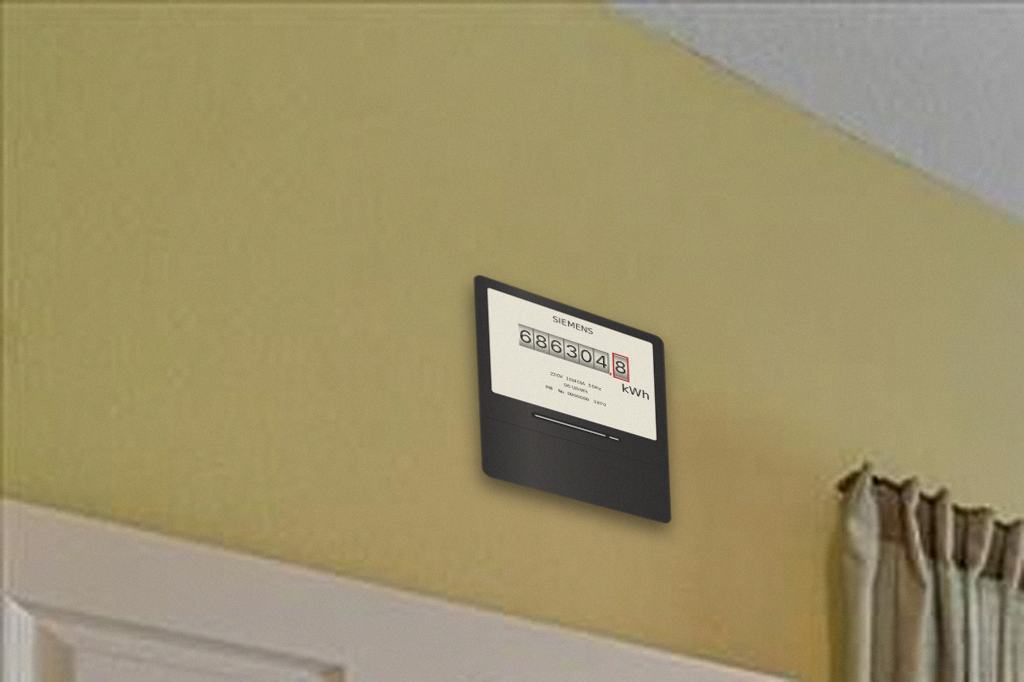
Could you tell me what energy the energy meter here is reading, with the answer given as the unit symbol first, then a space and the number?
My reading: kWh 686304.8
